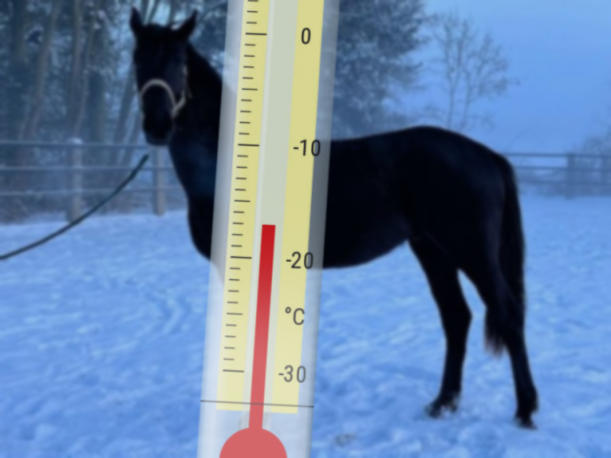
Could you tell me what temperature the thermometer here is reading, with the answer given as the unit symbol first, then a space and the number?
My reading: °C -17
